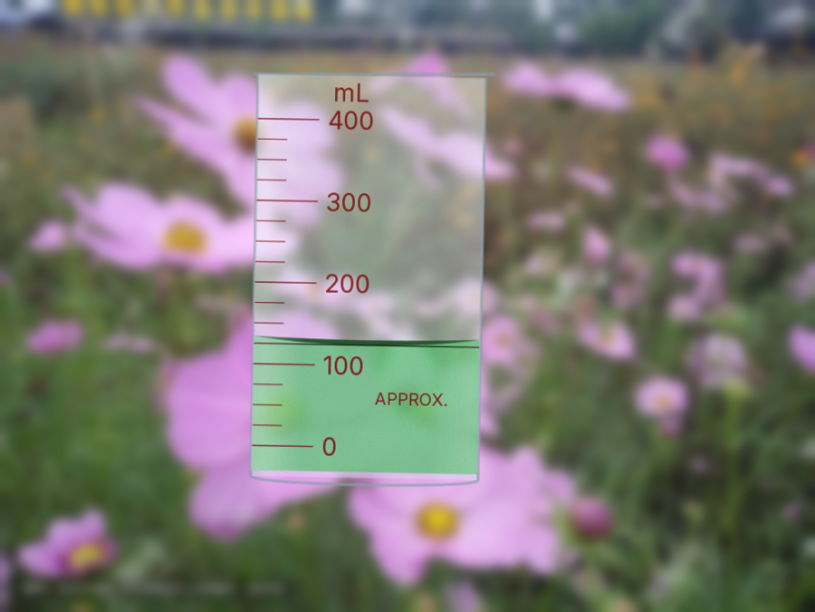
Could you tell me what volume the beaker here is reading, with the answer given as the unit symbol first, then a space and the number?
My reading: mL 125
